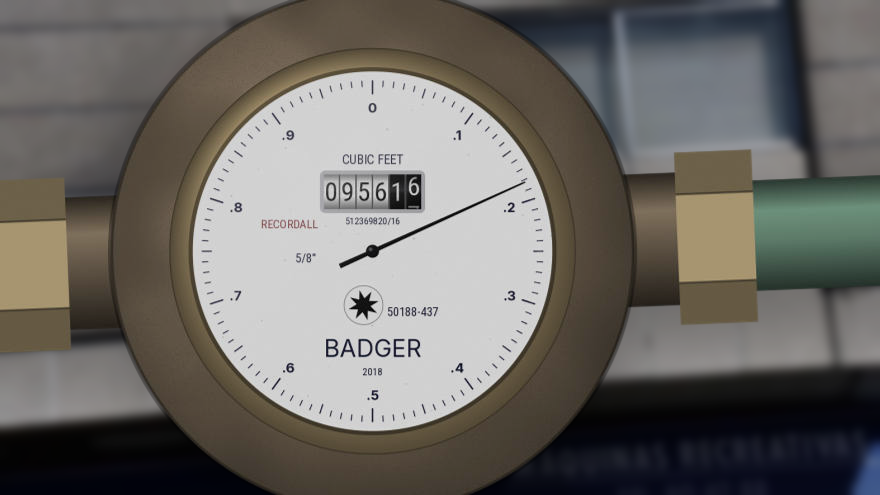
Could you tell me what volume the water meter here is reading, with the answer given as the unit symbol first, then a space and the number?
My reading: ft³ 95616.18
